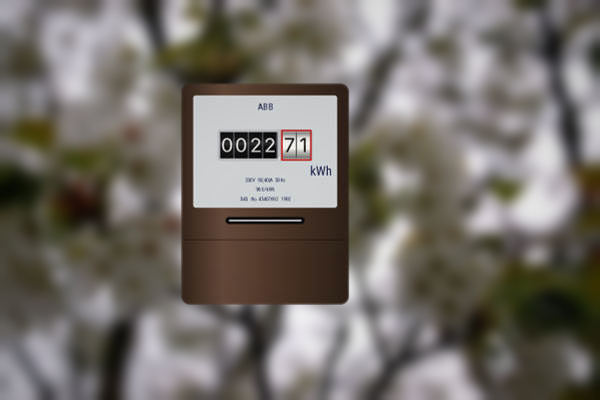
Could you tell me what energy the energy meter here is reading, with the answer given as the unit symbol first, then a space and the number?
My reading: kWh 22.71
